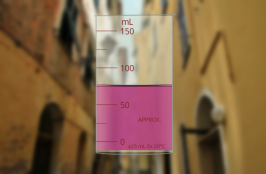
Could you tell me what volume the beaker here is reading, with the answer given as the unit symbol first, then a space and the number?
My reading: mL 75
